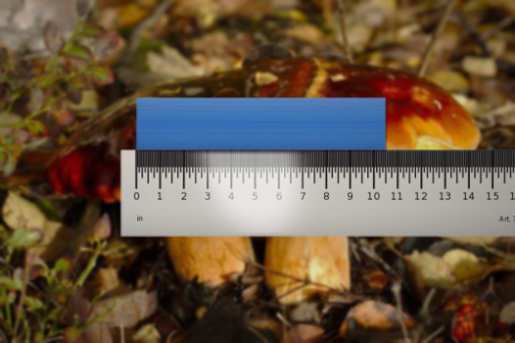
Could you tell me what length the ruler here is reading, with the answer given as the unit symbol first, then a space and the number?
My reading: in 10.5
